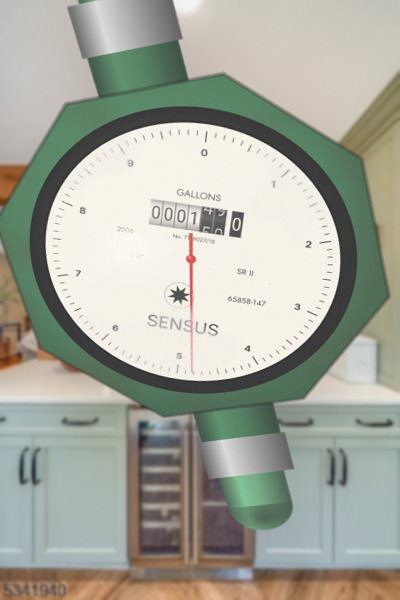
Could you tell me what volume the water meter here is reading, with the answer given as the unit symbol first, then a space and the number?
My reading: gal 1494.8
